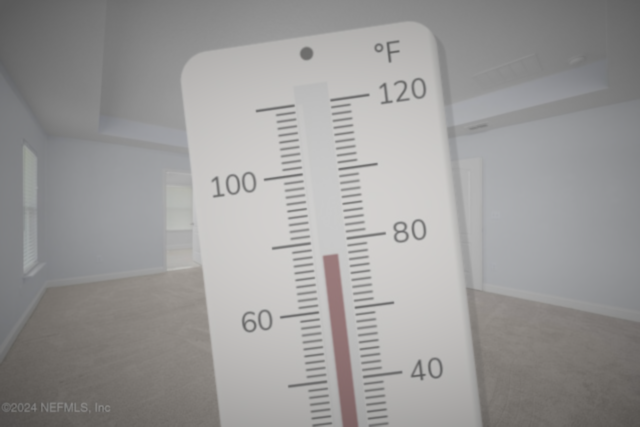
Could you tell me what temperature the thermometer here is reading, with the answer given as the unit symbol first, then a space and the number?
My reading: °F 76
